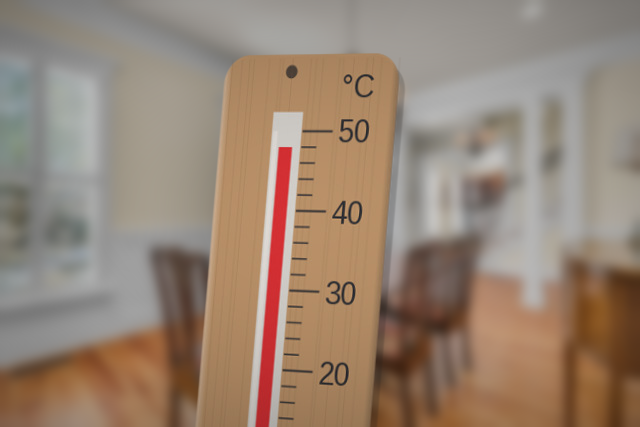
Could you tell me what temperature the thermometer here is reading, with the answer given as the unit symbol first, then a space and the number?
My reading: °C 48
